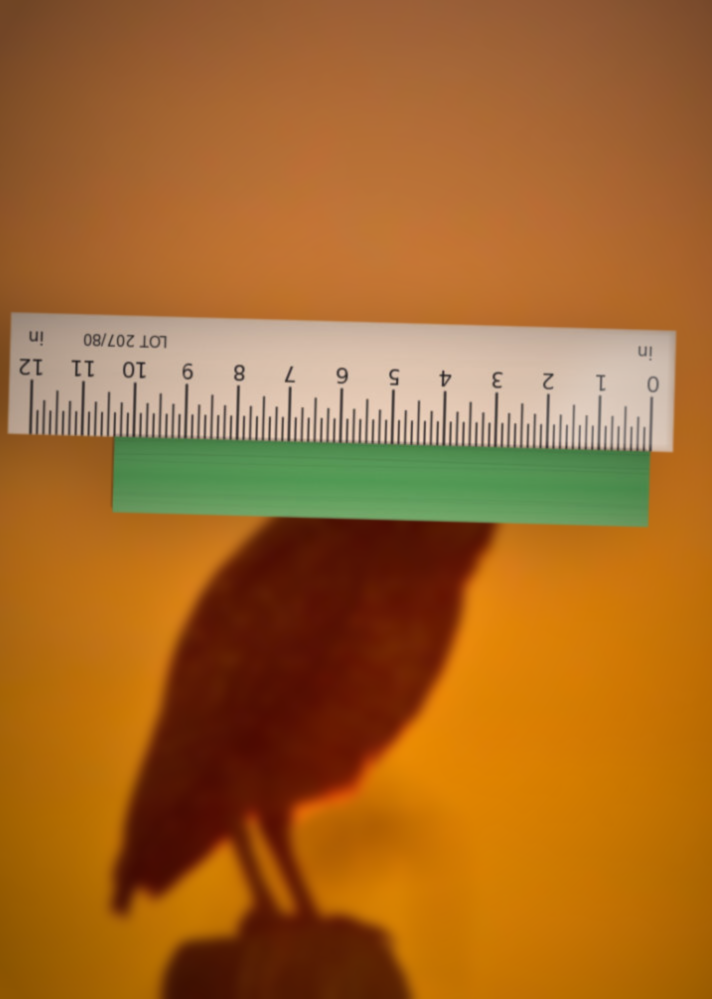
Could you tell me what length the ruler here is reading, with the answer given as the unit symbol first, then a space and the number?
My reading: in 10.375
